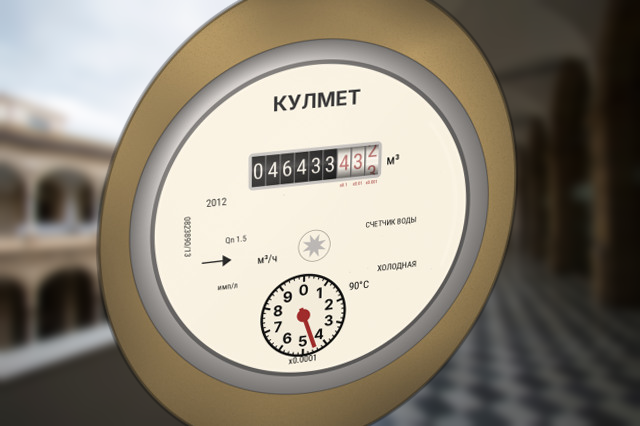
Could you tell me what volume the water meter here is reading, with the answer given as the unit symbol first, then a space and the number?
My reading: m³ 46433.4324
